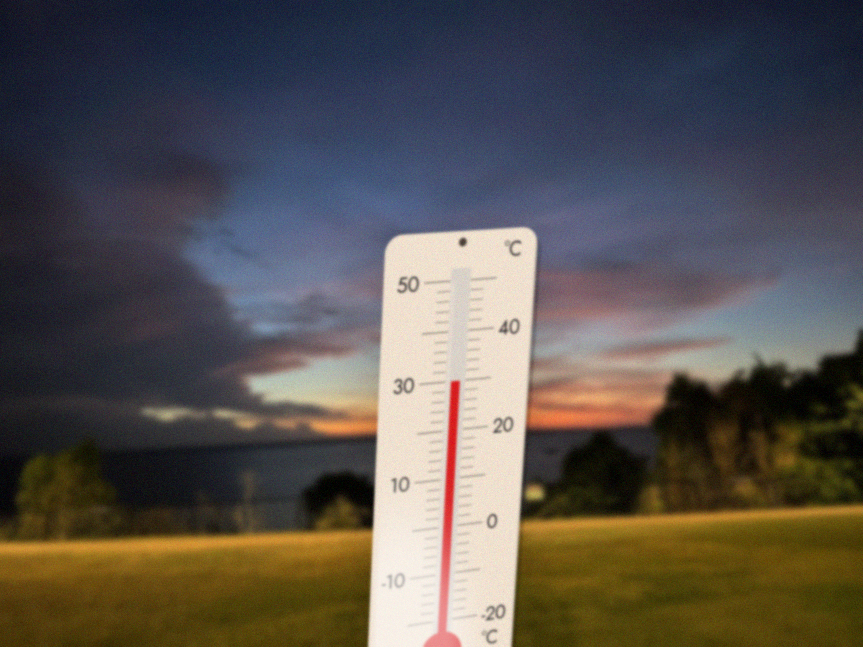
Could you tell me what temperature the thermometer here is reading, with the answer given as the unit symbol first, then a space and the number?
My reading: °C 30
